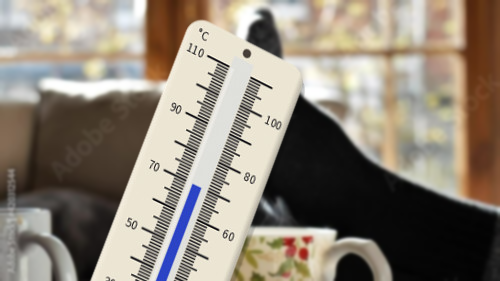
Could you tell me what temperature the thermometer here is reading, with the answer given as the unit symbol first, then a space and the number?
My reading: °C 70
